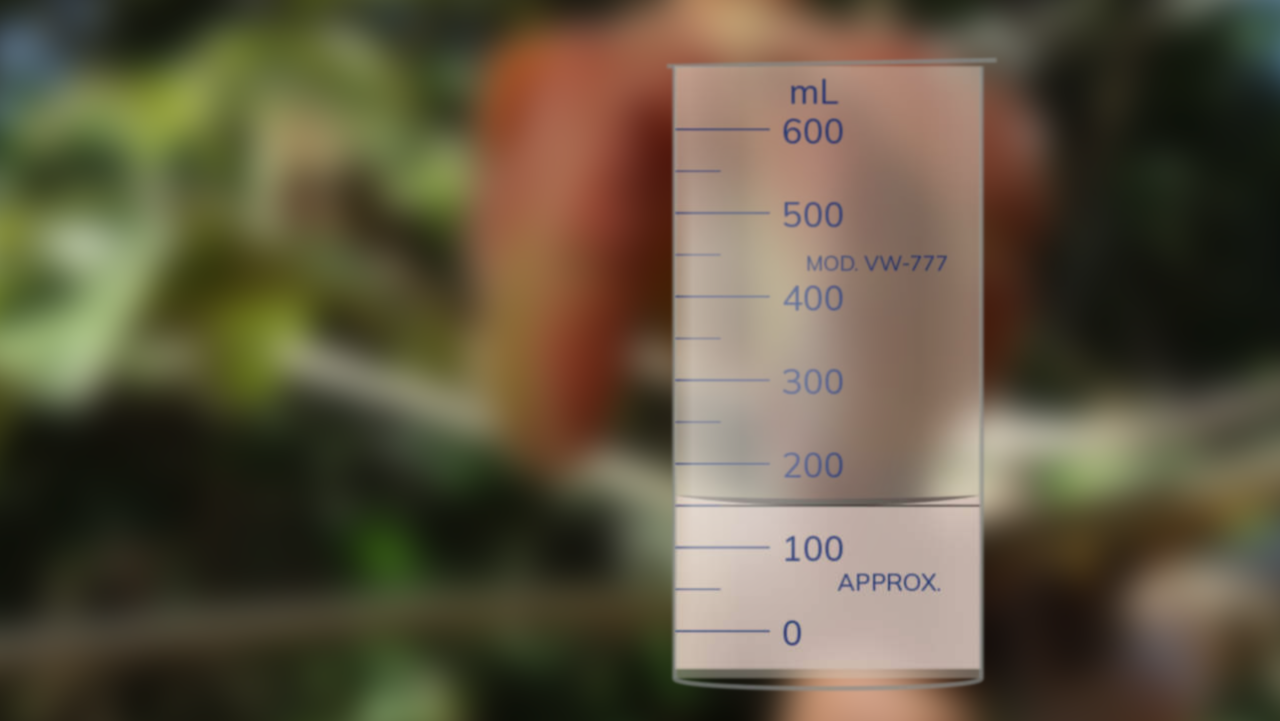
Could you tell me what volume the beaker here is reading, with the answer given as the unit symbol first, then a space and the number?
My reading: mL 150
